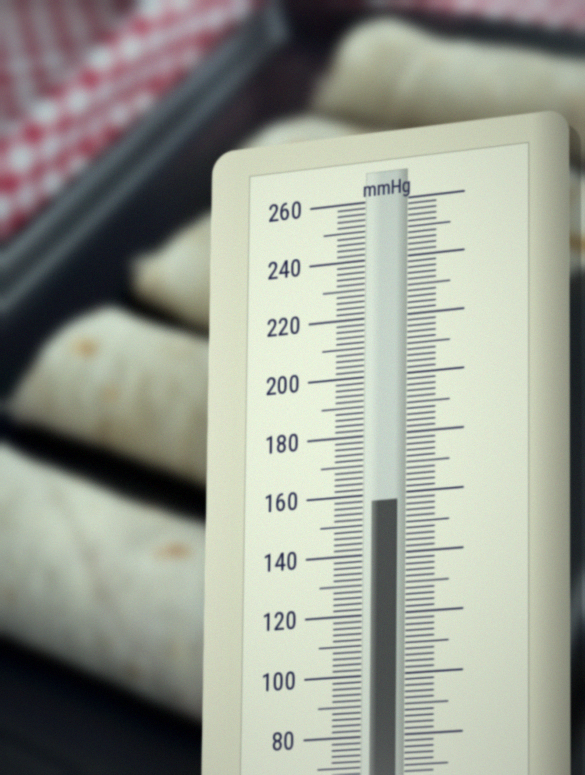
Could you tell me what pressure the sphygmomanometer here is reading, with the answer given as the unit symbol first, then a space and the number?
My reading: mmHg 158
